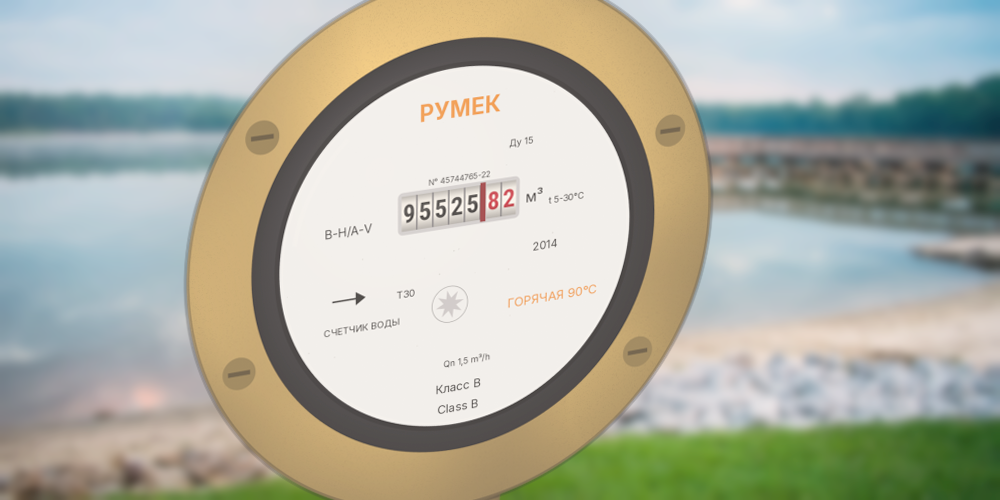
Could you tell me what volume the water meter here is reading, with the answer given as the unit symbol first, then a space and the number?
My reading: m³ 95525.82
